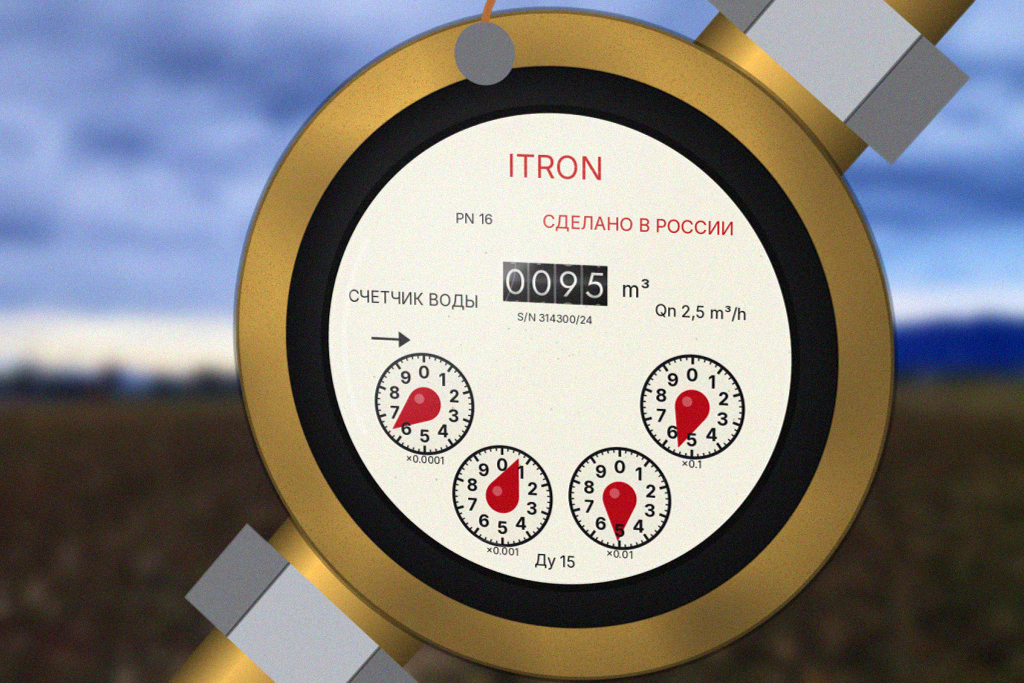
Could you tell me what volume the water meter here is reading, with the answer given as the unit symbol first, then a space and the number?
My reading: m³ 95.5506
